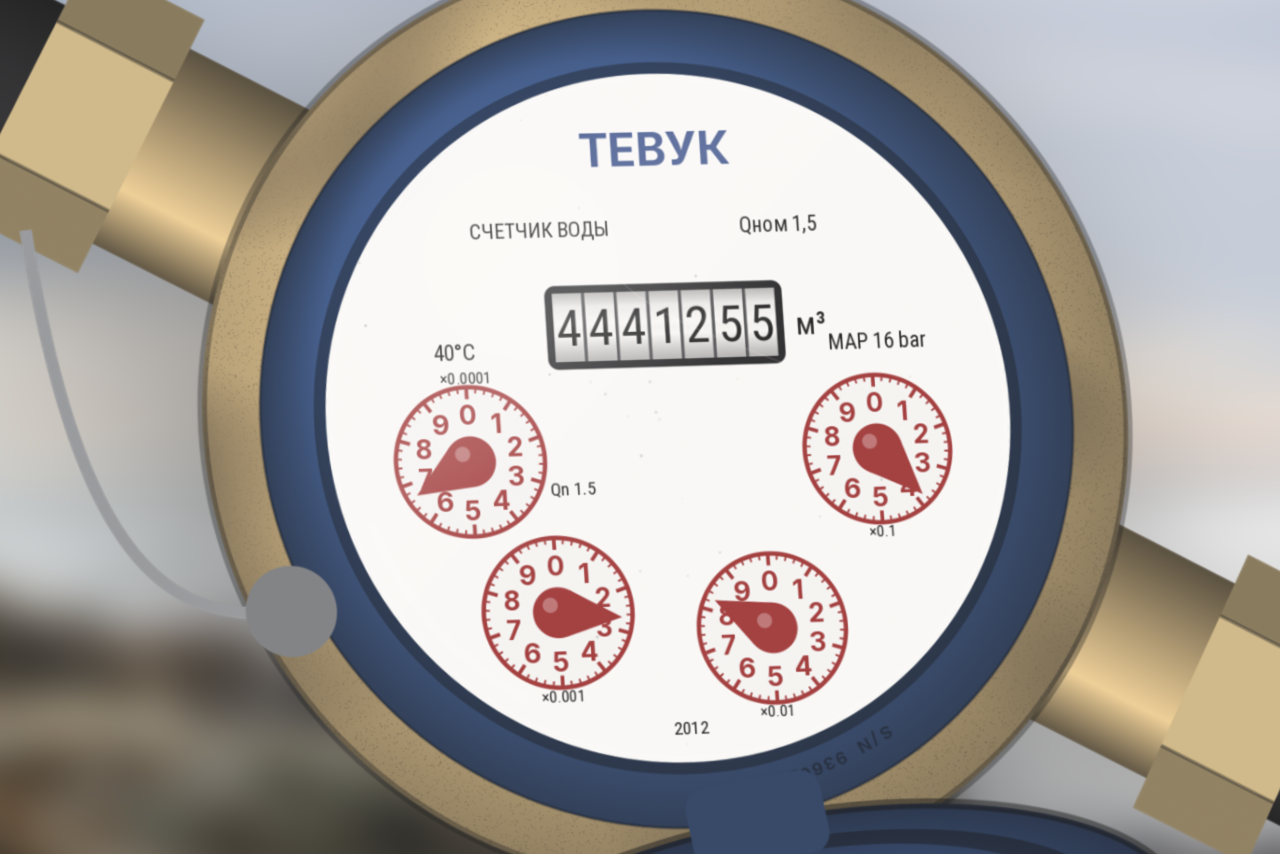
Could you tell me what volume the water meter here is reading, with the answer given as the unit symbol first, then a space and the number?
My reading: m³ 4441255.3826
